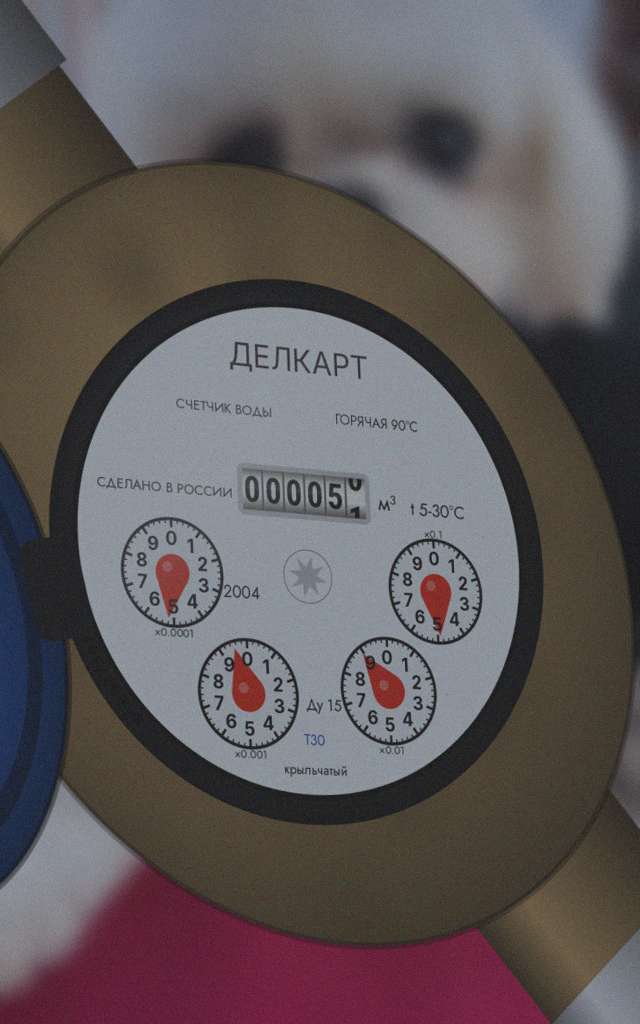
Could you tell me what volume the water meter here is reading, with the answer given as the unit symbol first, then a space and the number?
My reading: m³ 50.4895
